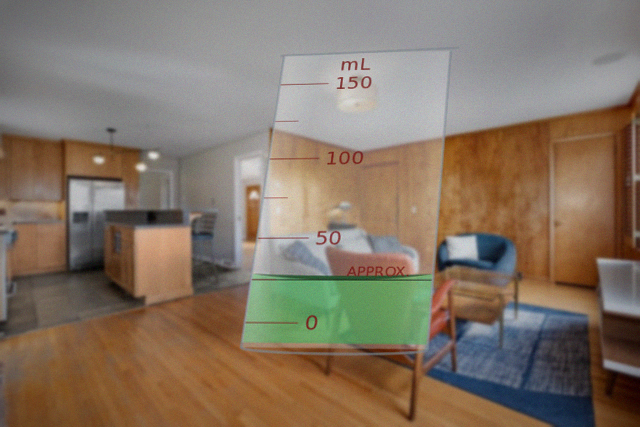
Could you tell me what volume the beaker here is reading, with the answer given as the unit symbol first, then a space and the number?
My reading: mL 25
